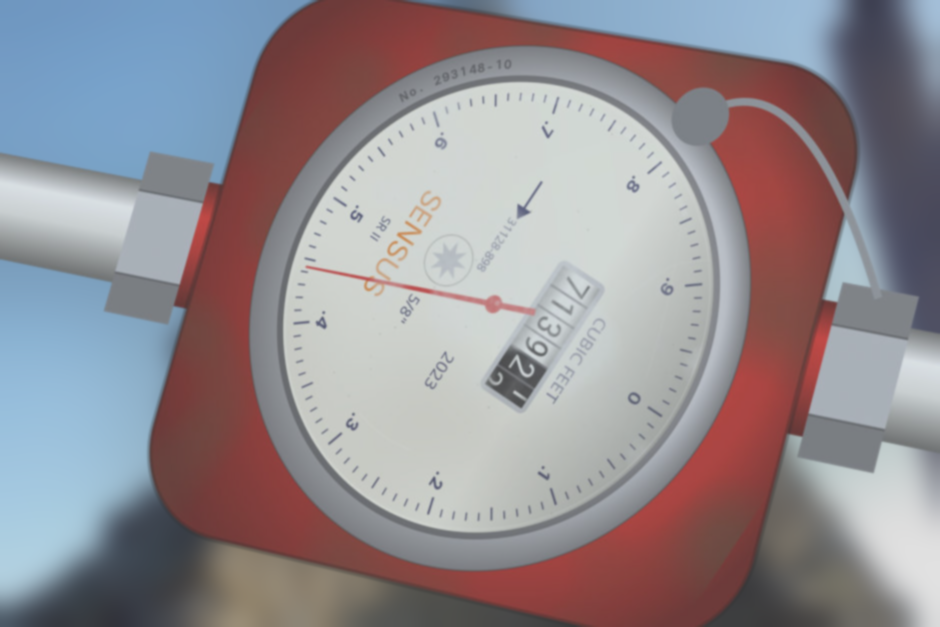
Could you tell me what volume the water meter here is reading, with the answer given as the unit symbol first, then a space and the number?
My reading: ft³ 713921.44
